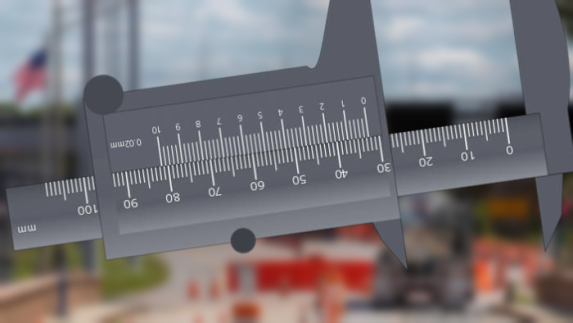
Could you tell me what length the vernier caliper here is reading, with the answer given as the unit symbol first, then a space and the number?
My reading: mm 32.5
